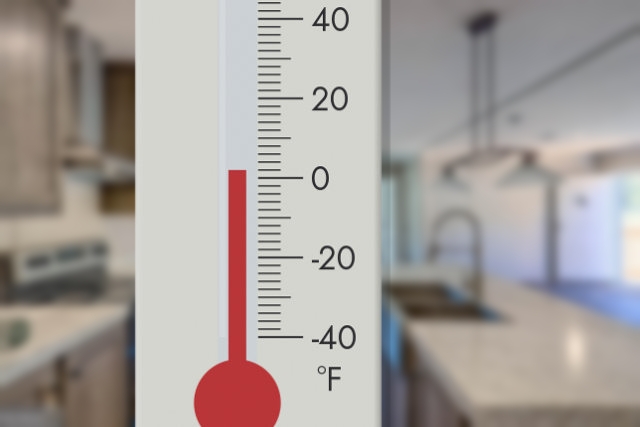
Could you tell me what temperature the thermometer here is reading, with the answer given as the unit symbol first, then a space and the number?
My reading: °F 2
